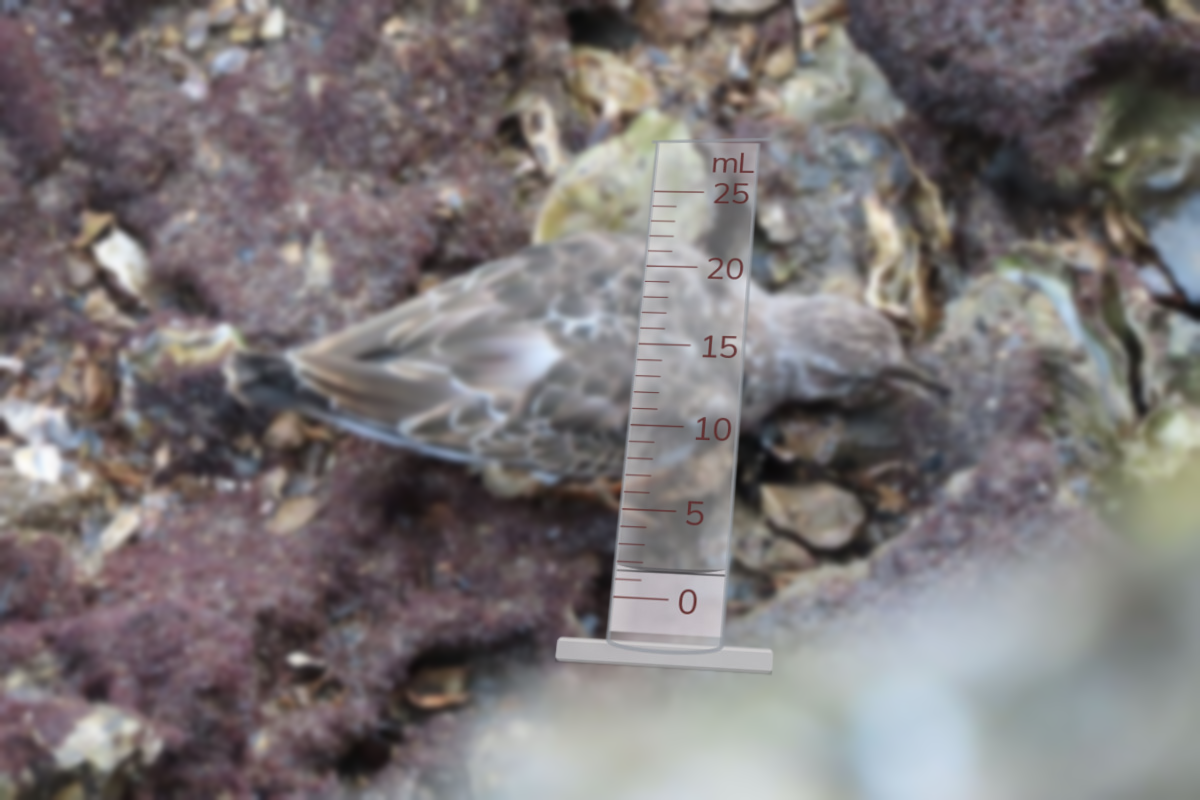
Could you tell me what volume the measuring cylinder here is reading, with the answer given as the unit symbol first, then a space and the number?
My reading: mL 1.5
